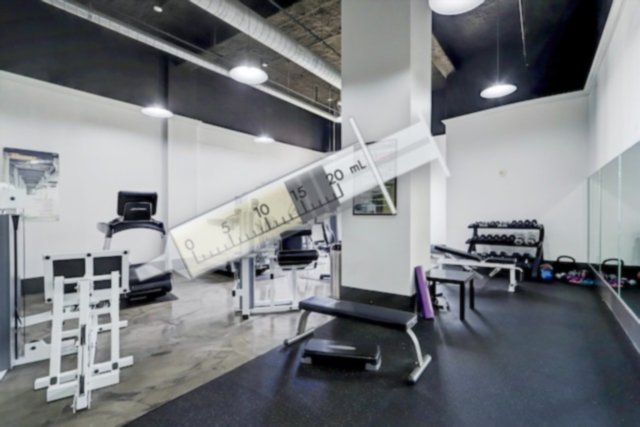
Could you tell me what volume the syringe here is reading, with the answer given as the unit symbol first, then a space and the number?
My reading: mL 14
